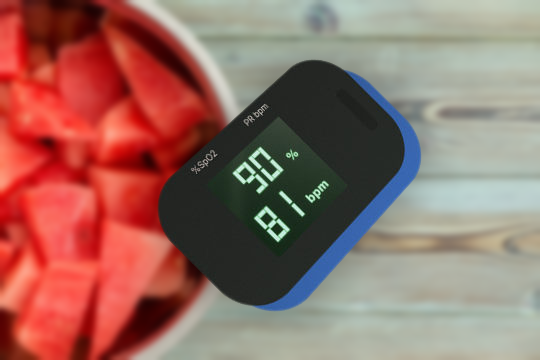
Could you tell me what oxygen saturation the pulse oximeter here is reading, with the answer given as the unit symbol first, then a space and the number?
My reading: % 90
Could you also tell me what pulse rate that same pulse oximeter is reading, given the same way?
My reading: bpm 81
